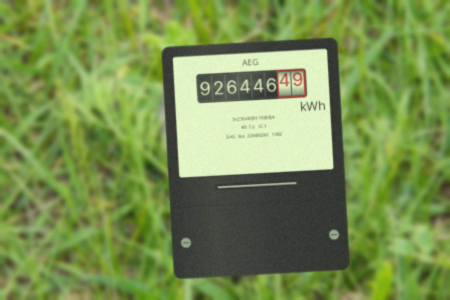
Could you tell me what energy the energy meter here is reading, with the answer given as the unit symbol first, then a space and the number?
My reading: kWh 926446.49
